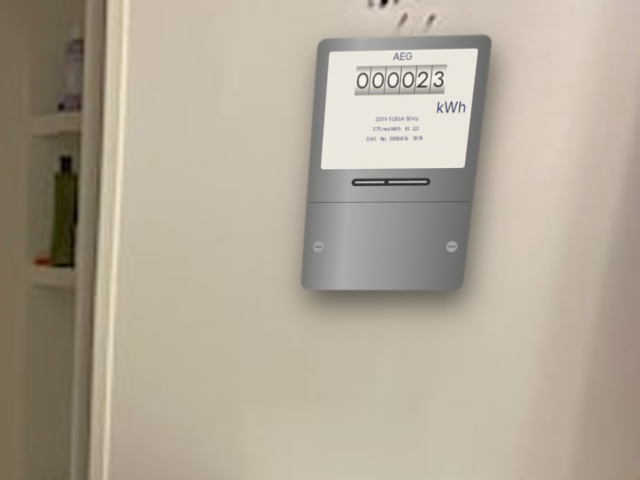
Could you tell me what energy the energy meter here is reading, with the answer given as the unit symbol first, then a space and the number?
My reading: kWh 23
